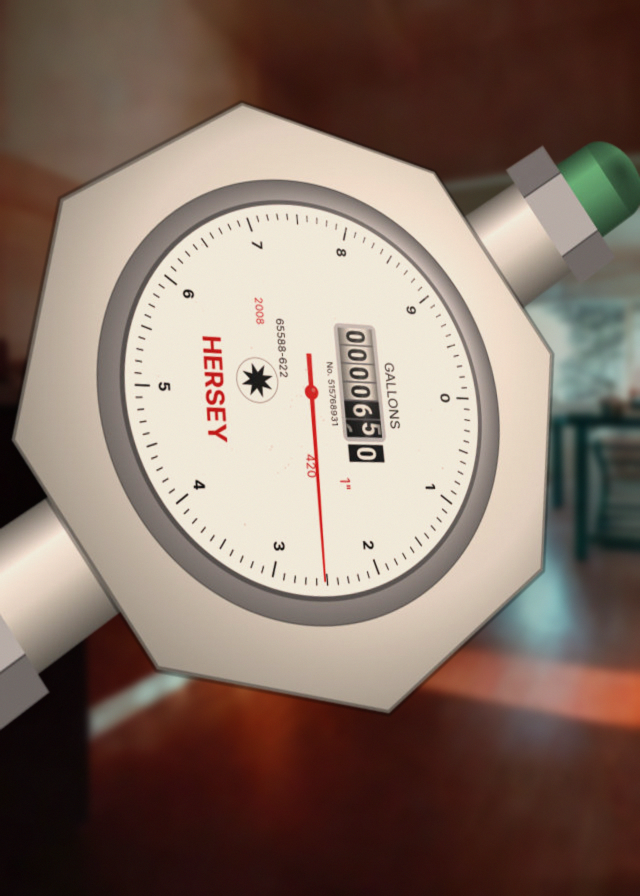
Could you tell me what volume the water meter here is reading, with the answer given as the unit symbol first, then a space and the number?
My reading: gal 652.5
